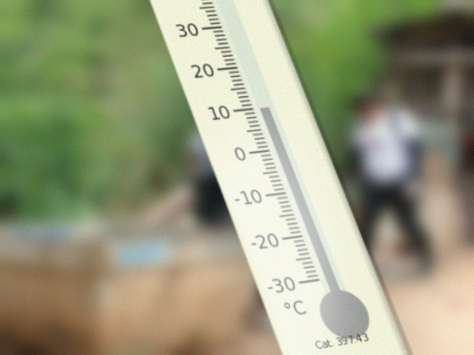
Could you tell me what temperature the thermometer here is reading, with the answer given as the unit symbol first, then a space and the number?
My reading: °C 10
